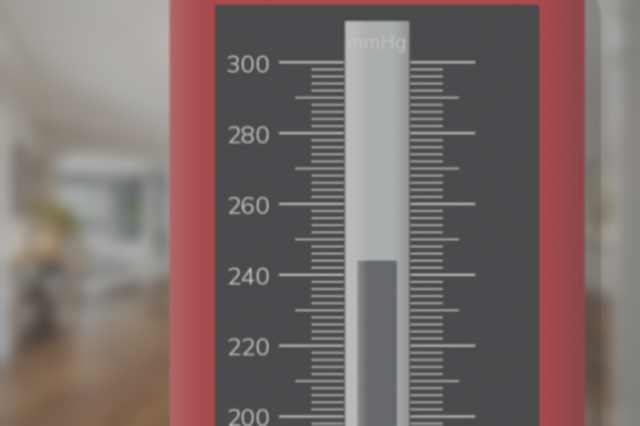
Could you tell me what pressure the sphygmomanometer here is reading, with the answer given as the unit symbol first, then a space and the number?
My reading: mmHg 244
